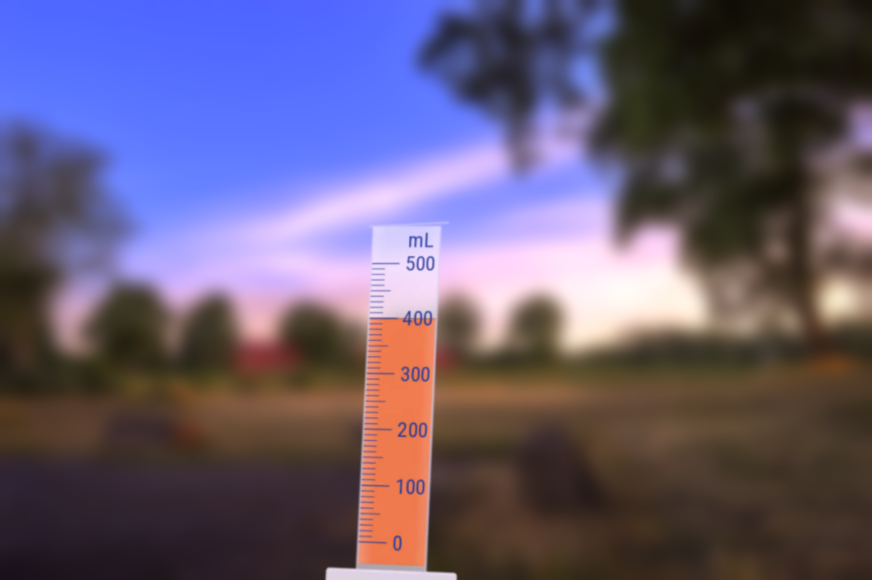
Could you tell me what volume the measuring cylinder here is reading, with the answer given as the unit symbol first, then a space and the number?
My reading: mL 400
